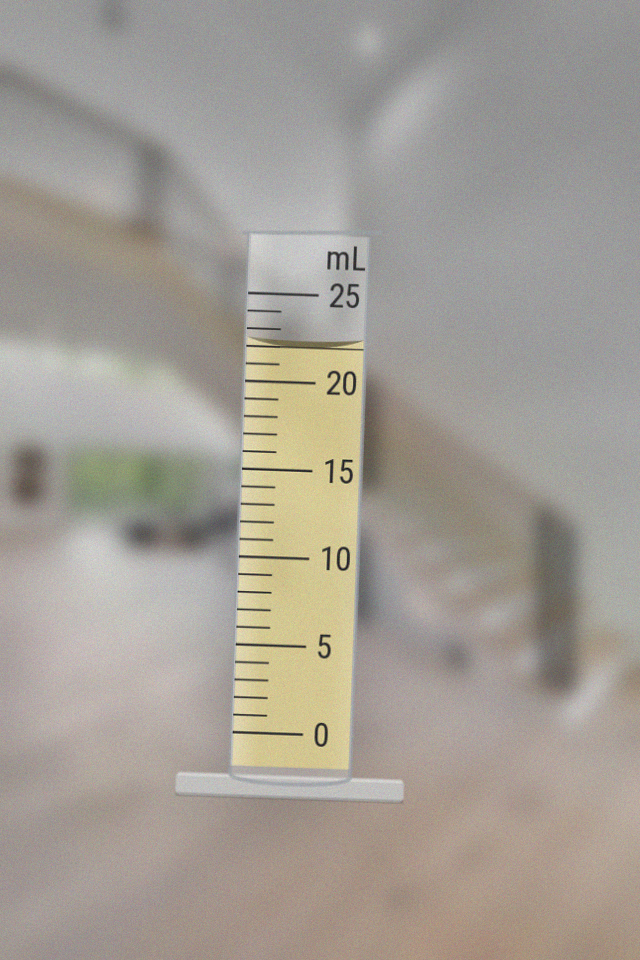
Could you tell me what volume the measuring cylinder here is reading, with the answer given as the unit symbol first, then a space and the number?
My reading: mL 22
